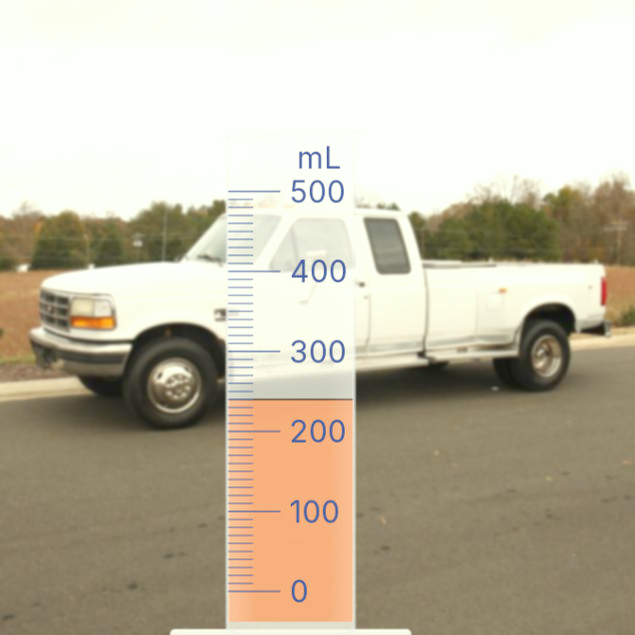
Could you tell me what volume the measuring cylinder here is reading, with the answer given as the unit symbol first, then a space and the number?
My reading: mL 240
